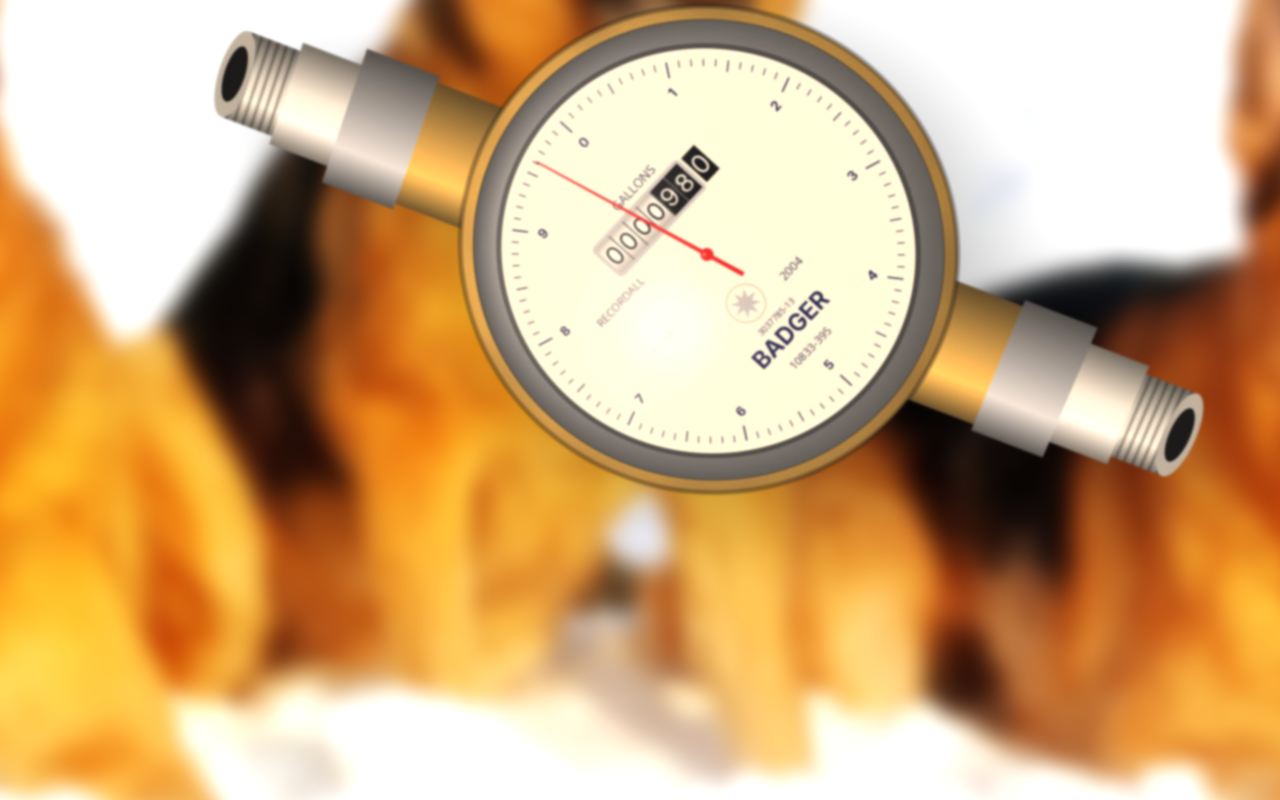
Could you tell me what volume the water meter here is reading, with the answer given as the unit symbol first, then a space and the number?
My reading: gal 979.6
